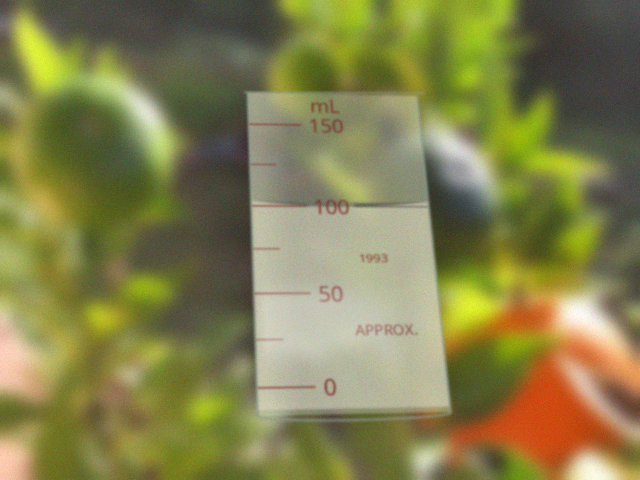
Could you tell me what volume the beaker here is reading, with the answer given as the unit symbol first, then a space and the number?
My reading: mL 100
